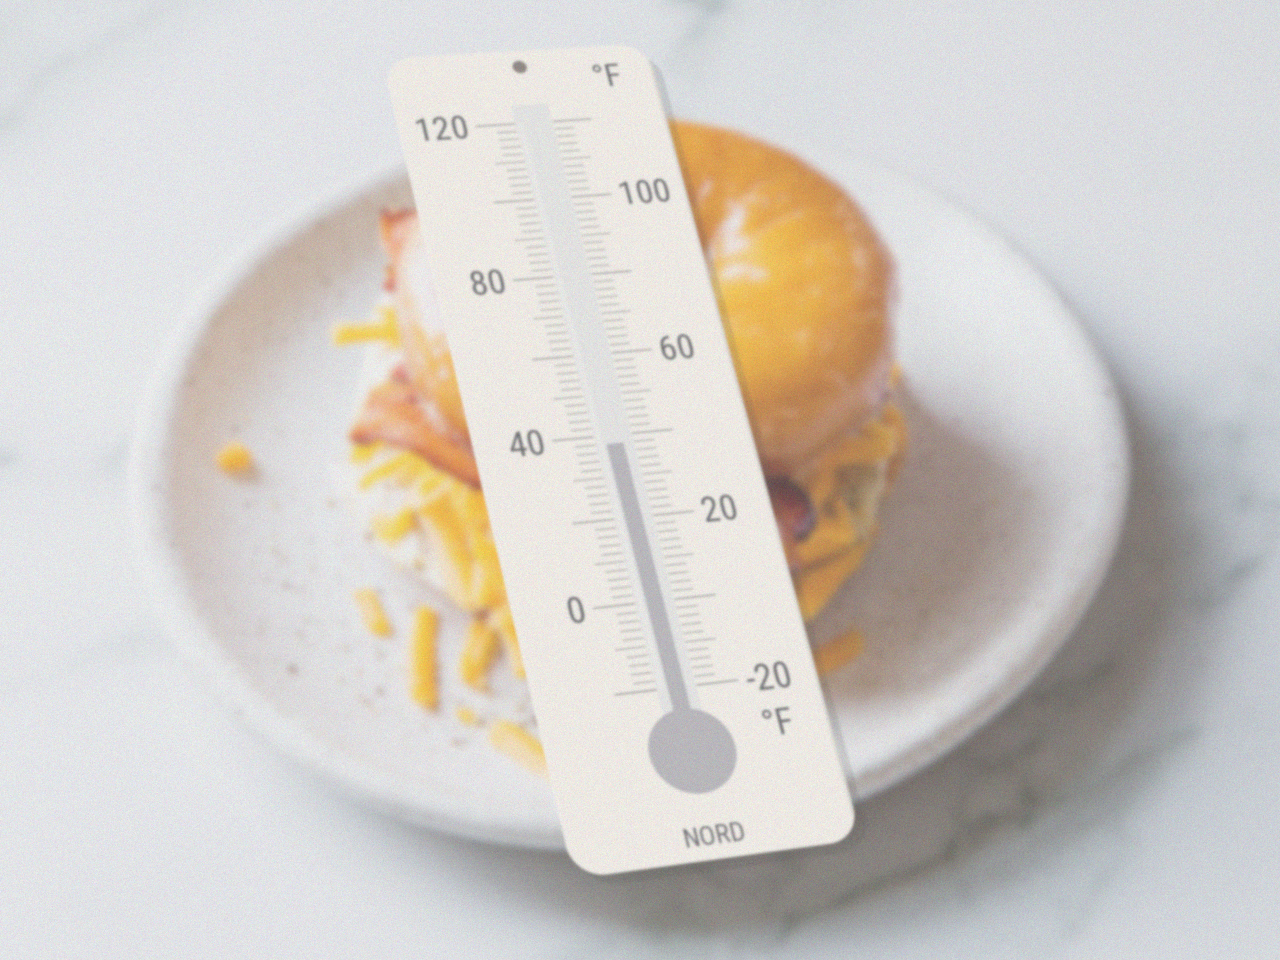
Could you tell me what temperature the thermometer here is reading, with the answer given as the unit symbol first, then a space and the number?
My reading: °F 38
